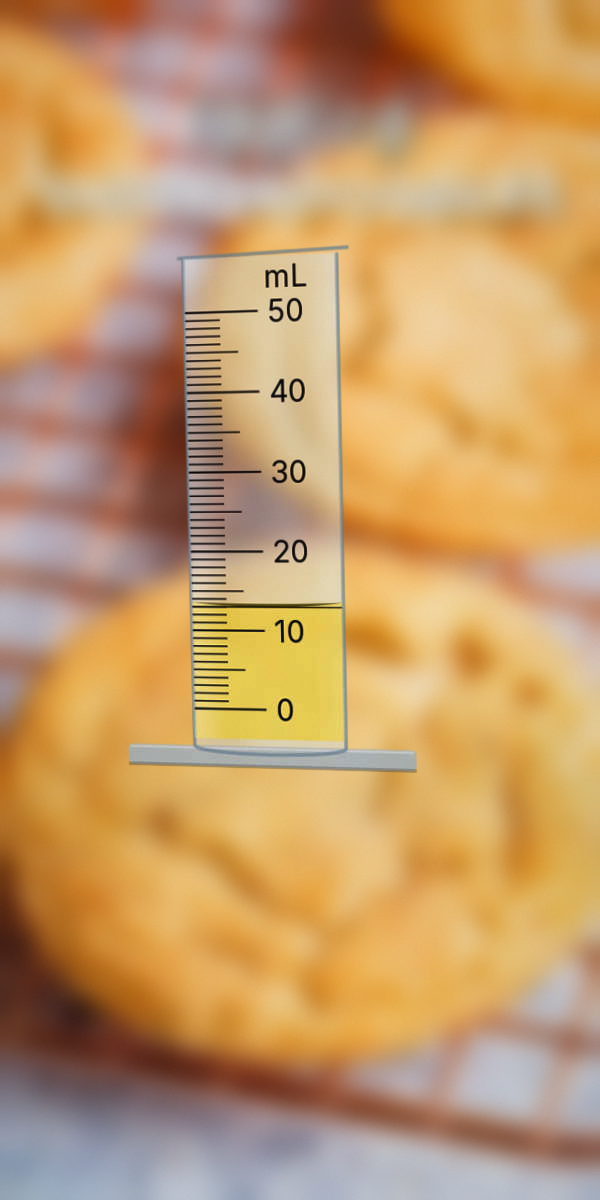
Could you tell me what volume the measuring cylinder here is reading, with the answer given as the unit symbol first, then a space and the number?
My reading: mL 13
